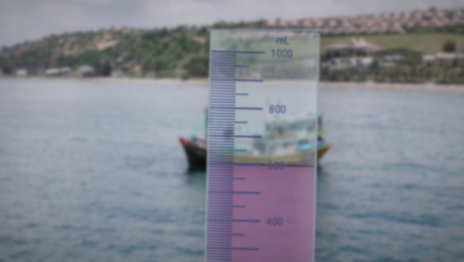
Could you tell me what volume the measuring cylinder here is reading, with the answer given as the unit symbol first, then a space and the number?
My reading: mL 600
